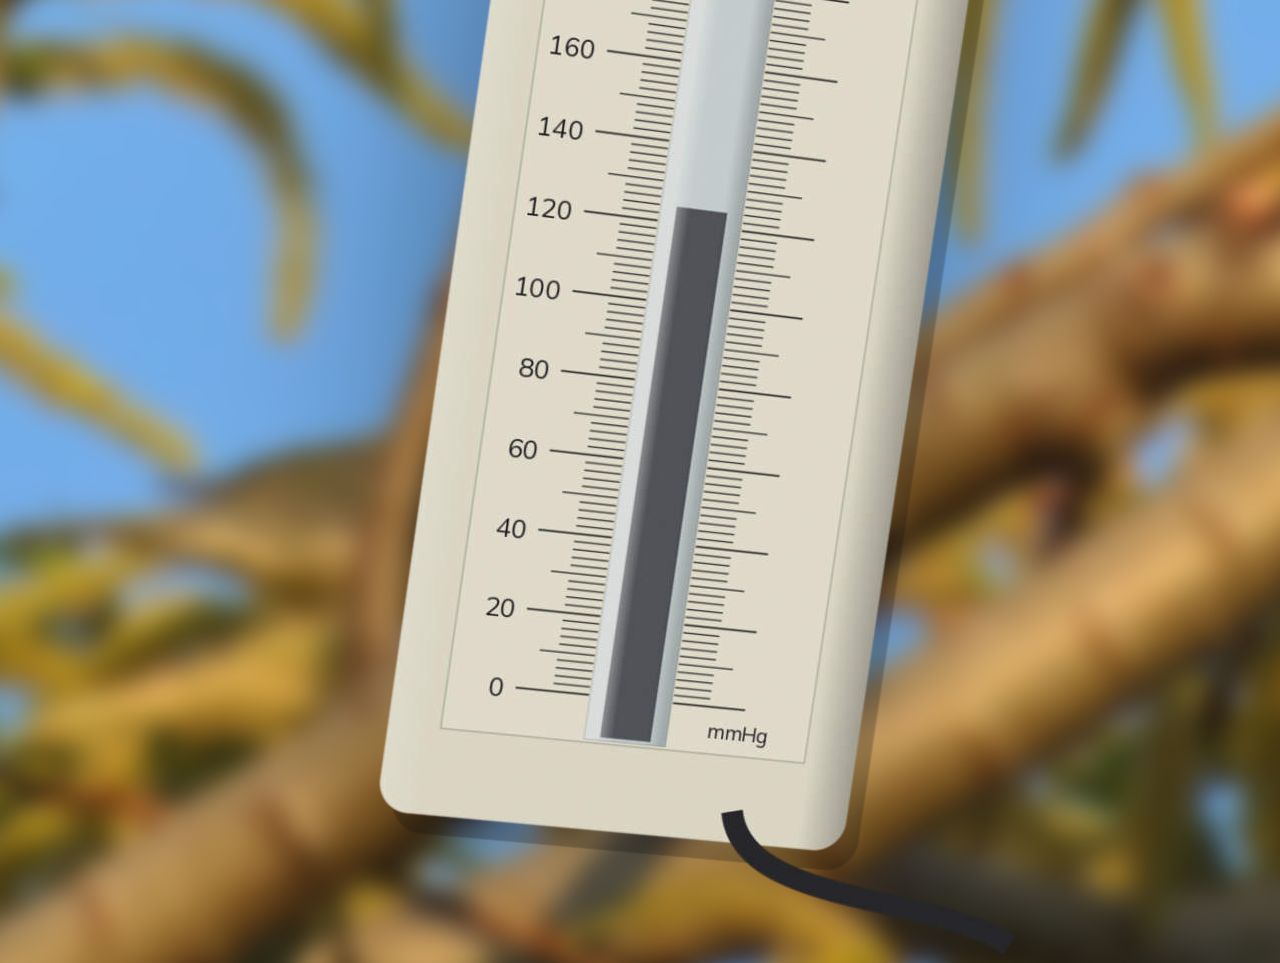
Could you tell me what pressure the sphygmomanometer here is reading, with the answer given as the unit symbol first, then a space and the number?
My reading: mmHg 124
